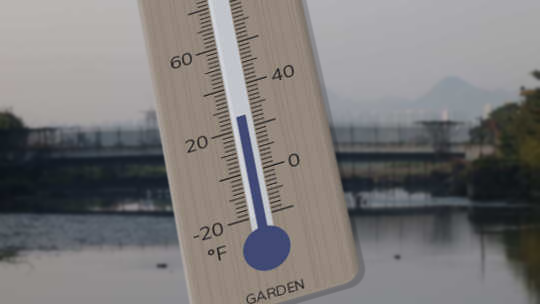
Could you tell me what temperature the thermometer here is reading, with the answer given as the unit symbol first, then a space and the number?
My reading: °F 26
